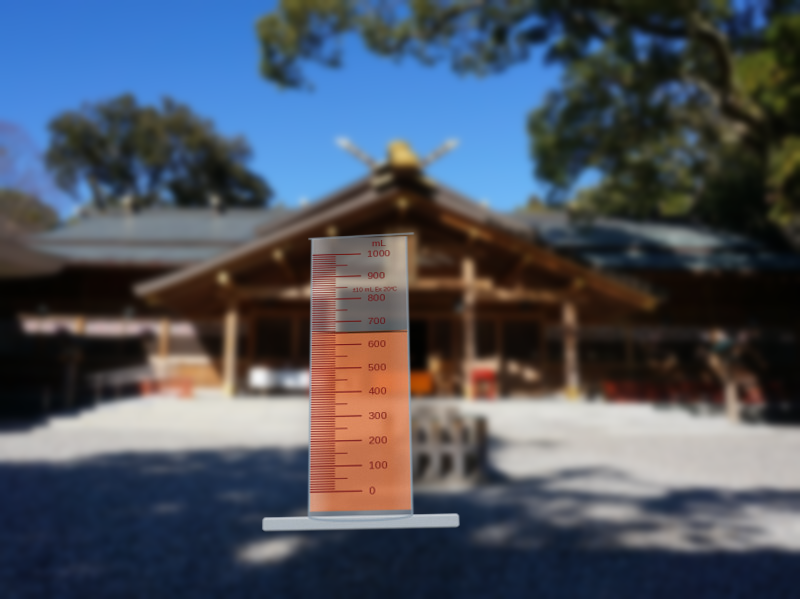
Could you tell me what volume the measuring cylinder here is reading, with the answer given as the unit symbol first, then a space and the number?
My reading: mL 650
